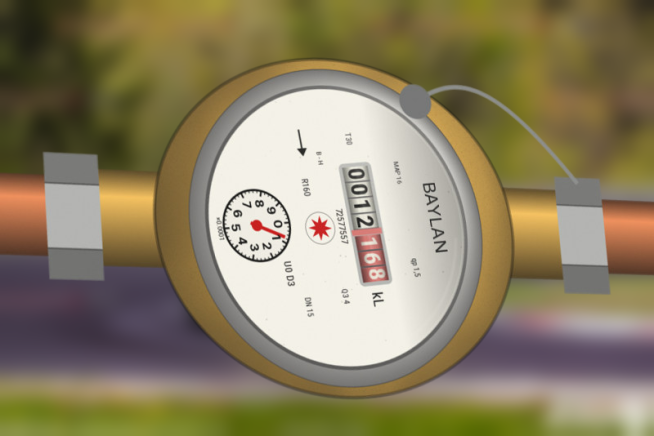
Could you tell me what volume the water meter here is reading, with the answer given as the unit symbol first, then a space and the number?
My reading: kL 12.1680
